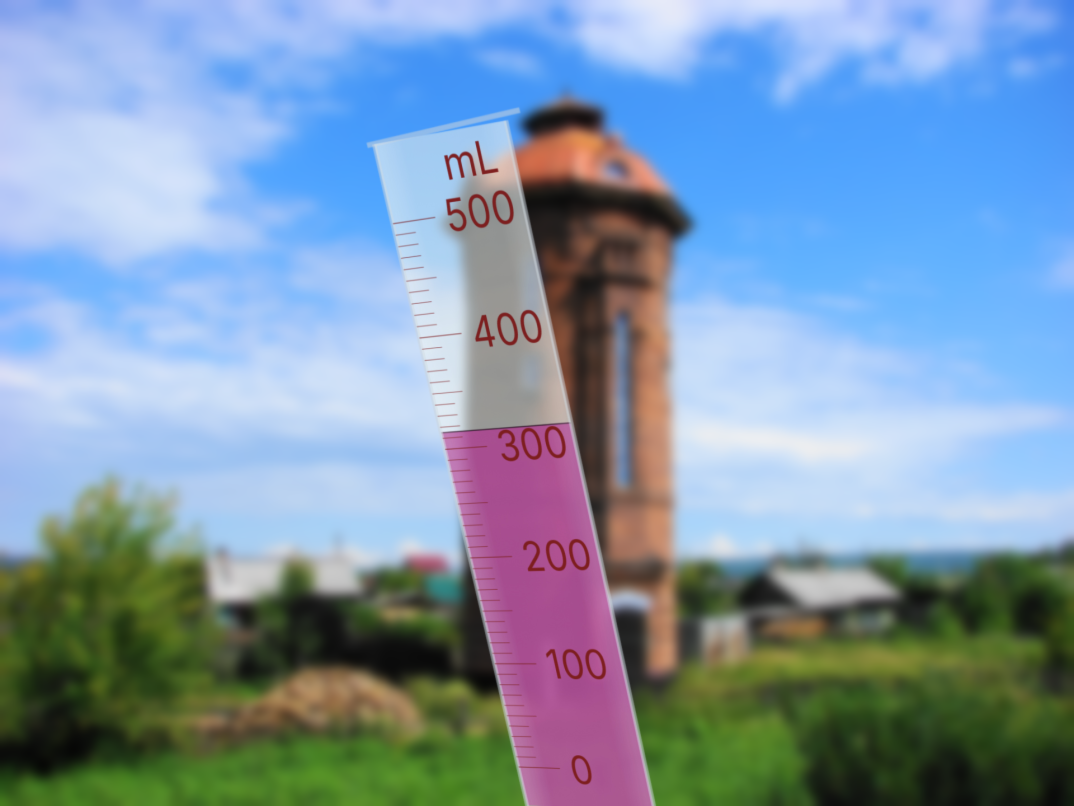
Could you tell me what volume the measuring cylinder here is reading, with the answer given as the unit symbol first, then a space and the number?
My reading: mL 315
